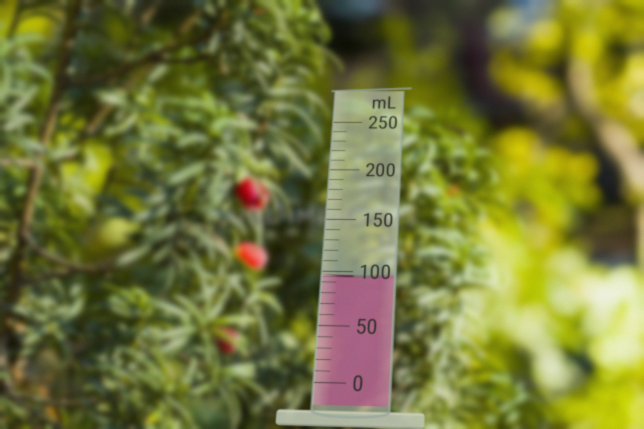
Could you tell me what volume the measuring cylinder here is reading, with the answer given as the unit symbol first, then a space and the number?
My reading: mL 95
